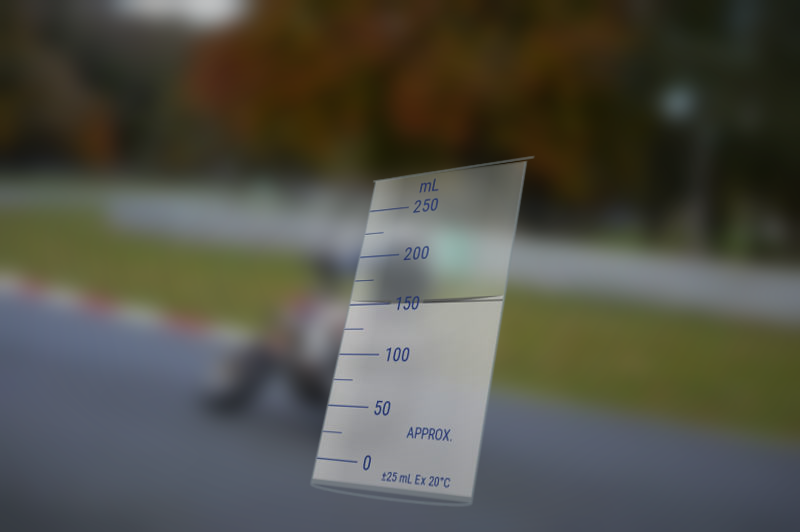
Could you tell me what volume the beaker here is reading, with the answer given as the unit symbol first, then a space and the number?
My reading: mL 150
